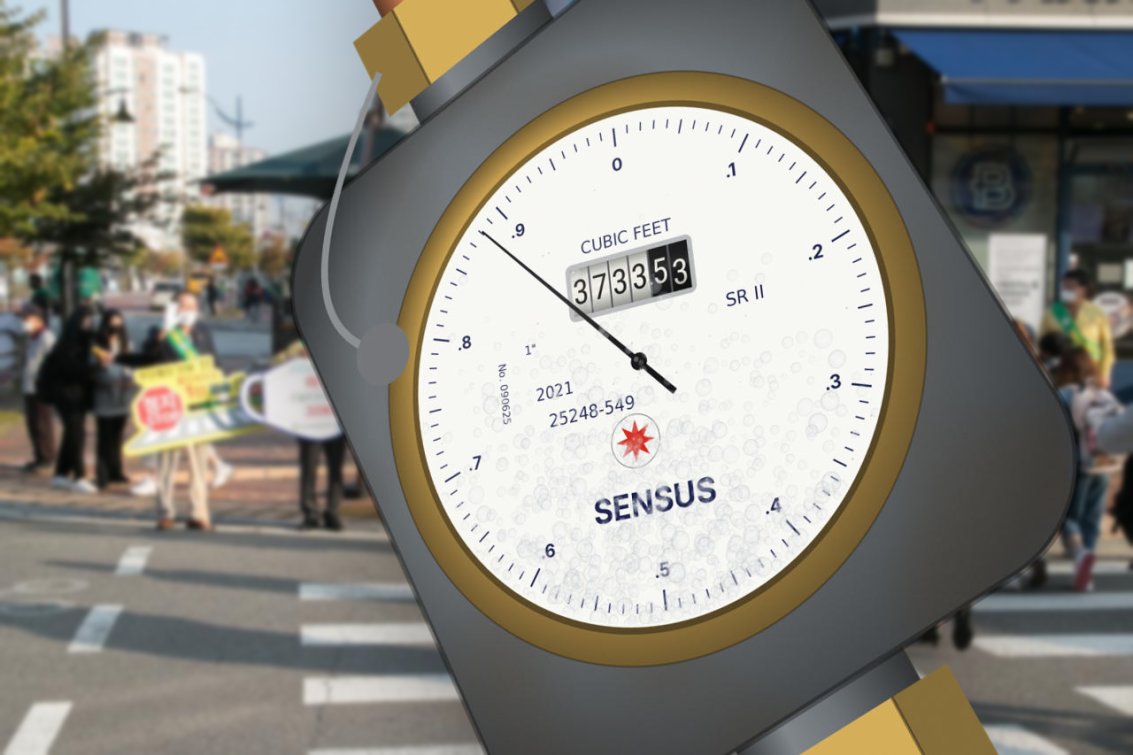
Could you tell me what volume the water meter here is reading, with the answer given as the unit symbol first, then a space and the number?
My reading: ft³ 373352.88
